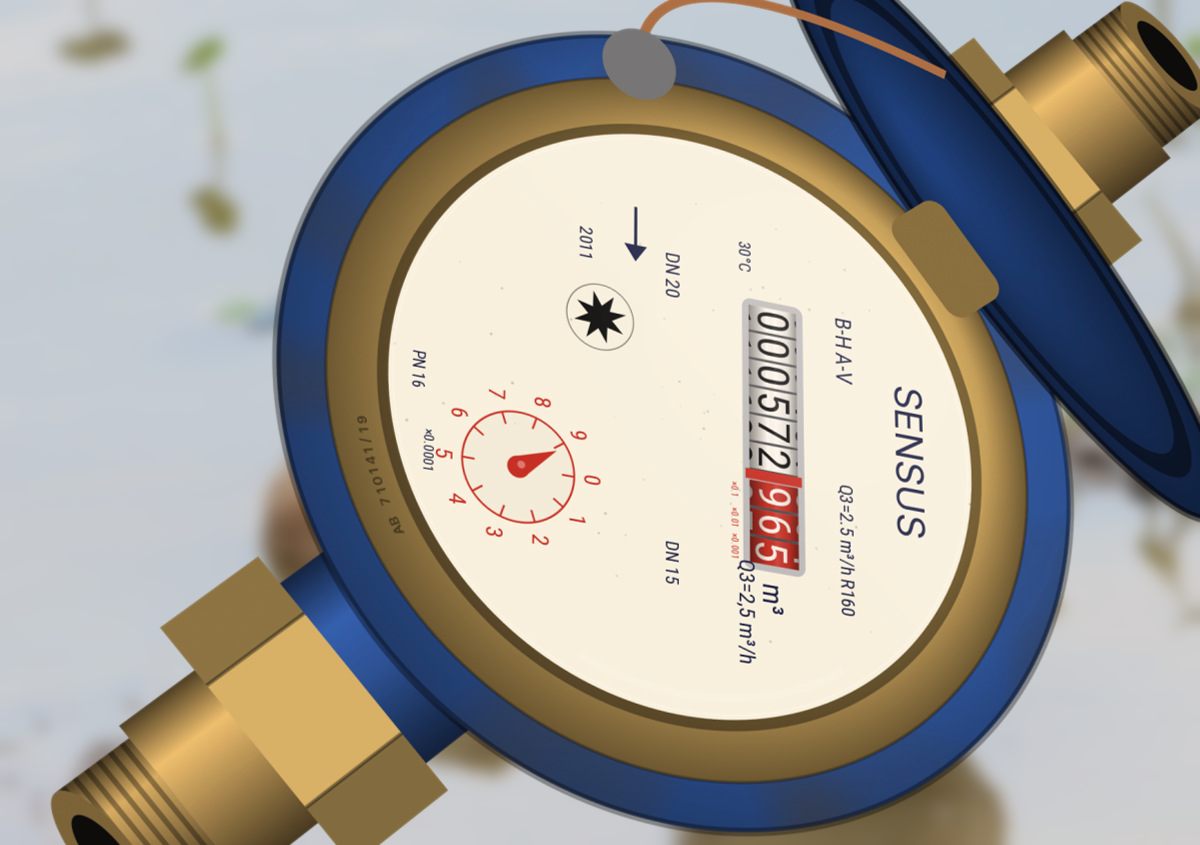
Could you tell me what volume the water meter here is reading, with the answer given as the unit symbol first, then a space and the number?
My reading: m³ 572.9649
